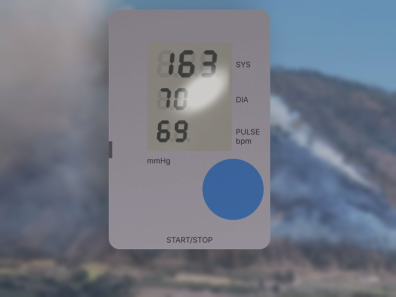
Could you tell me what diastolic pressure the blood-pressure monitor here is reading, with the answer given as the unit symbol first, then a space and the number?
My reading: mmHg 70
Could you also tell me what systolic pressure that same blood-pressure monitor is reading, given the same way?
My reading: mmHg 163
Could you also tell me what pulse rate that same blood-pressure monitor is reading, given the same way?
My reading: bpm 69
